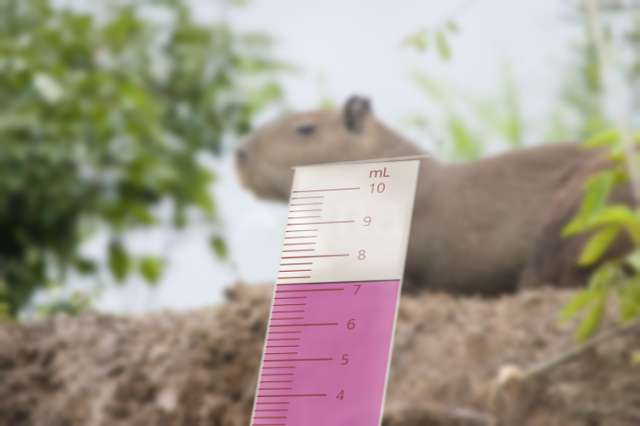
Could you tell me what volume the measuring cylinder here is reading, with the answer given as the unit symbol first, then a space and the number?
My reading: mL 7.2
